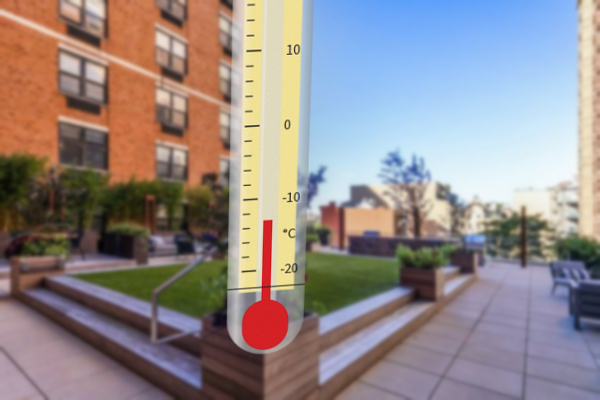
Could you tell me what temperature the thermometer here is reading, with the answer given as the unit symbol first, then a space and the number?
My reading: °C -13
